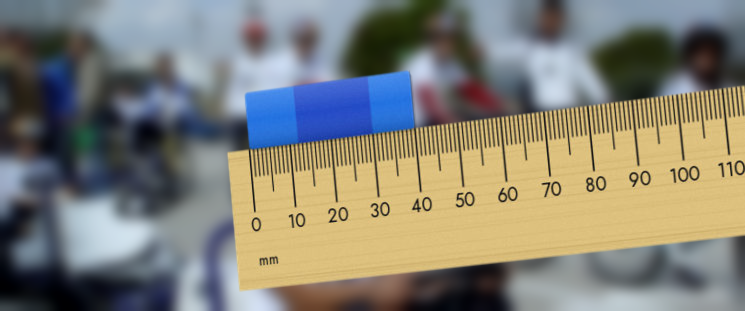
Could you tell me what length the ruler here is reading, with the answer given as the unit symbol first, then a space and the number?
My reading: mm 40
